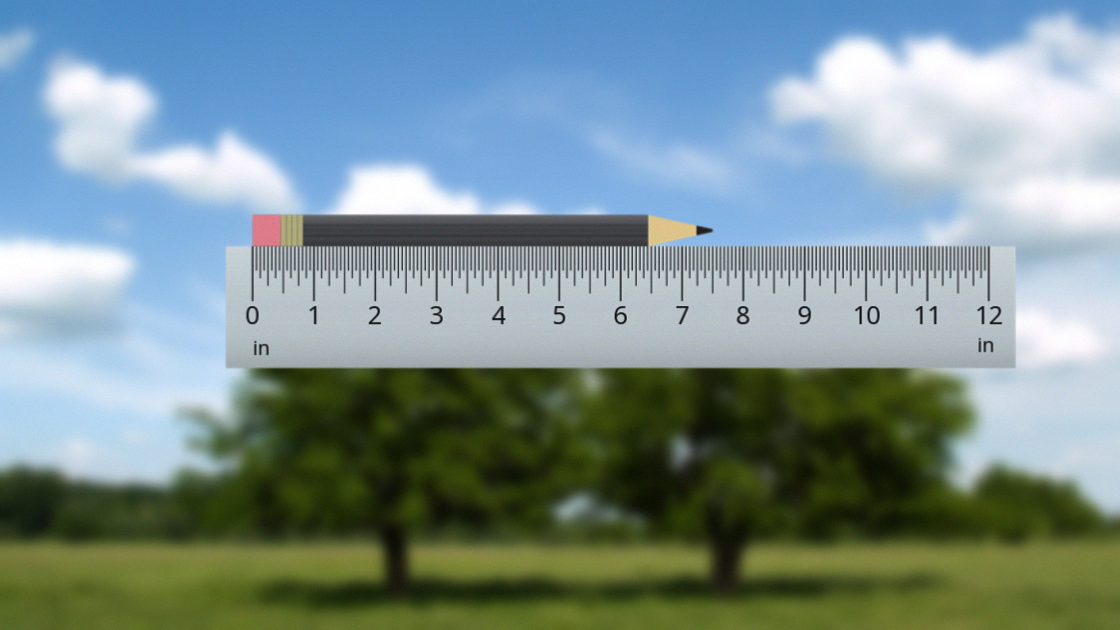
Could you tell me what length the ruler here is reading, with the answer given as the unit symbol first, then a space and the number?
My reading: in 7.5
